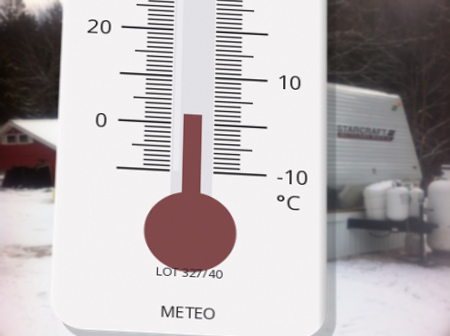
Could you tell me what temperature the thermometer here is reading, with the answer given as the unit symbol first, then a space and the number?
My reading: °C 2
